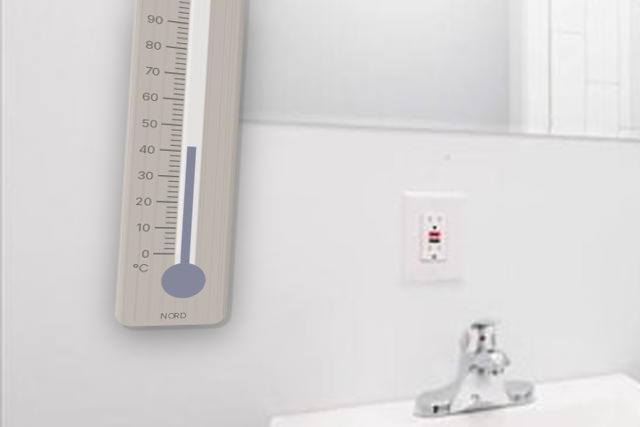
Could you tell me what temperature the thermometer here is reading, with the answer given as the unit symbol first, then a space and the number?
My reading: °C 42
